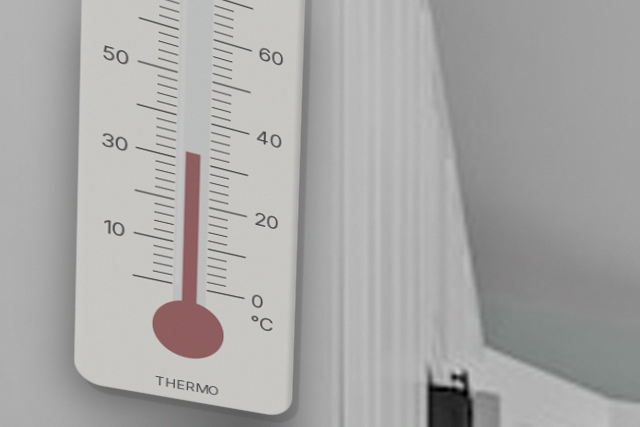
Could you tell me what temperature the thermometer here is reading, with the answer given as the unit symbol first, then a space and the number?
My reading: °C 32
